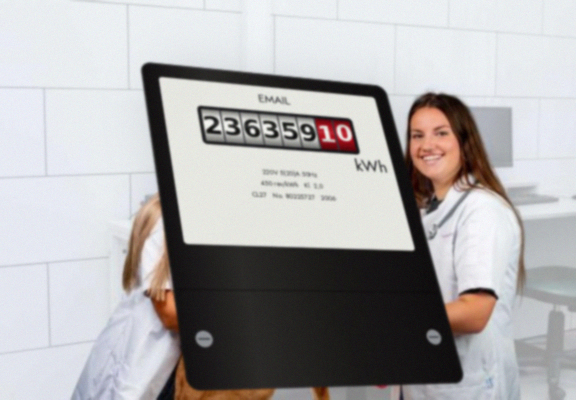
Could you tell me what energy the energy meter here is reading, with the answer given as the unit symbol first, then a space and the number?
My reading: kWh 236359.10
